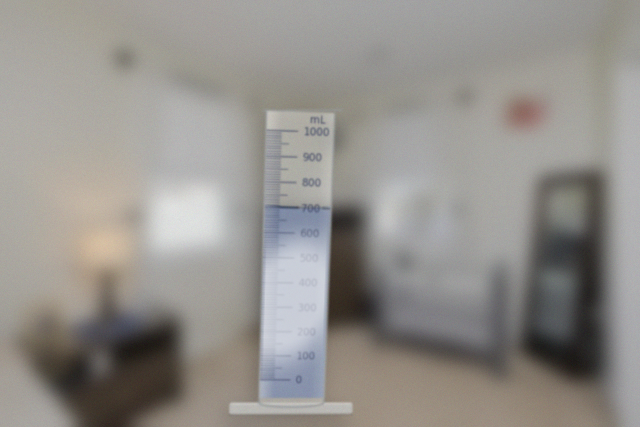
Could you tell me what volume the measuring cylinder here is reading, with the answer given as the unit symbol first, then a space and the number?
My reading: mL 700
